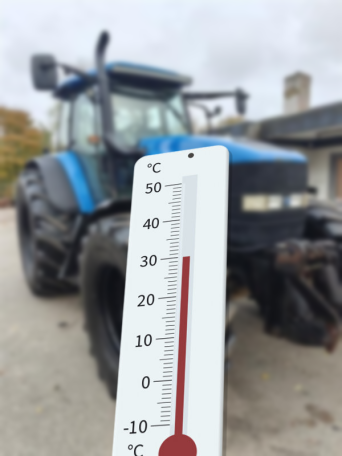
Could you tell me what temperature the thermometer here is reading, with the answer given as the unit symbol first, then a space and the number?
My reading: °C 30
